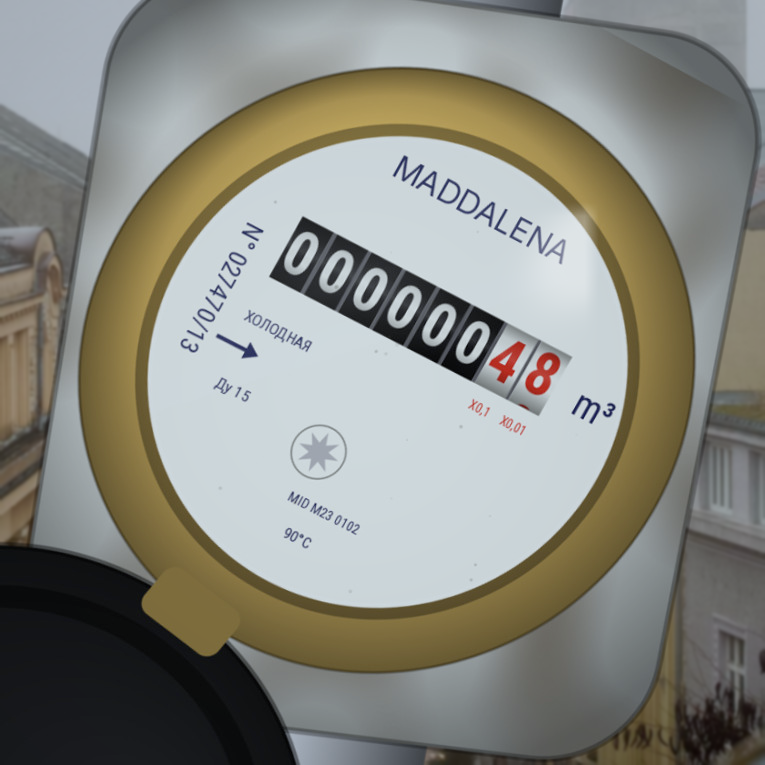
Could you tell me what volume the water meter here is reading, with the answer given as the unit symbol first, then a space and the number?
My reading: m³ 0.48
